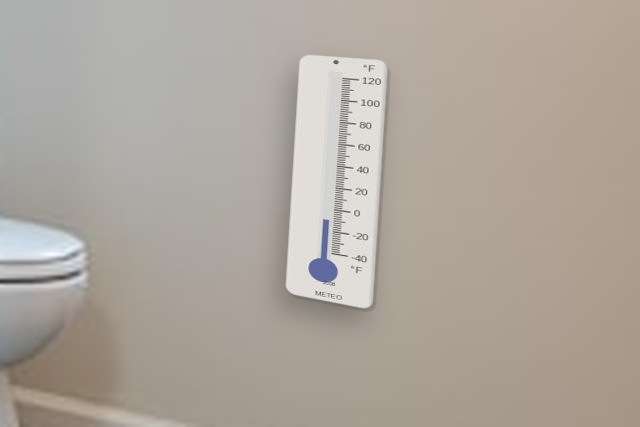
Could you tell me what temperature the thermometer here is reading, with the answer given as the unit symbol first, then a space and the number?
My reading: °F -10
